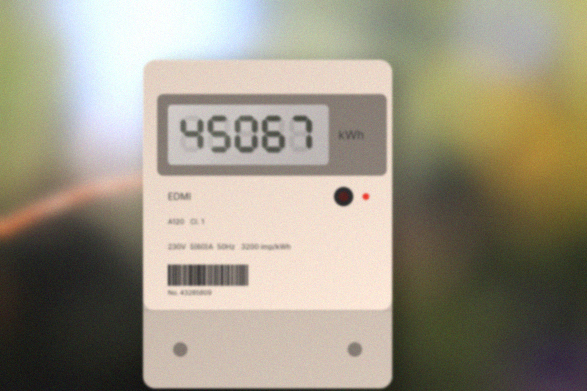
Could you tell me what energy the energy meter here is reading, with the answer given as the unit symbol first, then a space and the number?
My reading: kWh 45067
